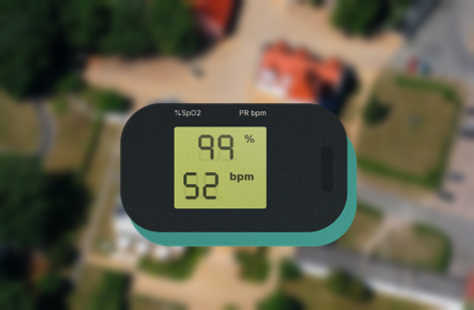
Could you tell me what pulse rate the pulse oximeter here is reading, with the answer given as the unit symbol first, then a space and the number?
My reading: bpm 52
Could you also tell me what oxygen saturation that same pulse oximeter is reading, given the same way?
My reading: % 99
